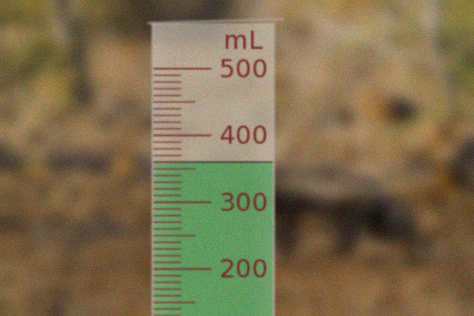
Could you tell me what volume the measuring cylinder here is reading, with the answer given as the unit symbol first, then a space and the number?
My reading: mL 360
